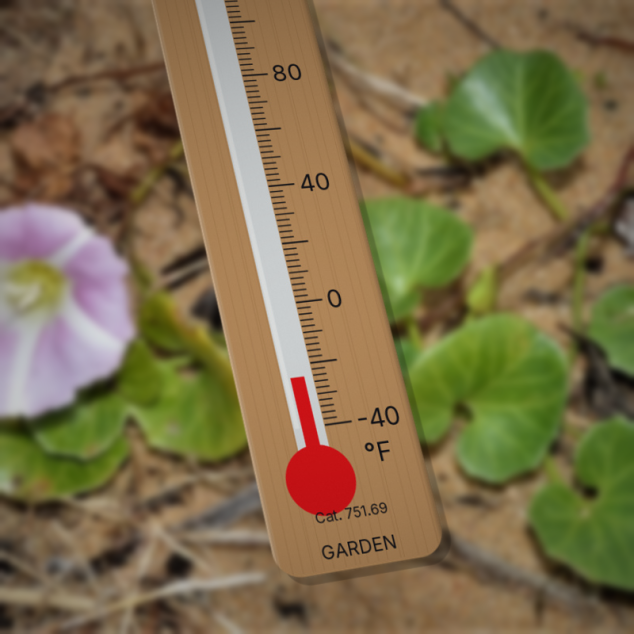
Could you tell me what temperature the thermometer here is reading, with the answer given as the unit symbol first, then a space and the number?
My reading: °F -24
